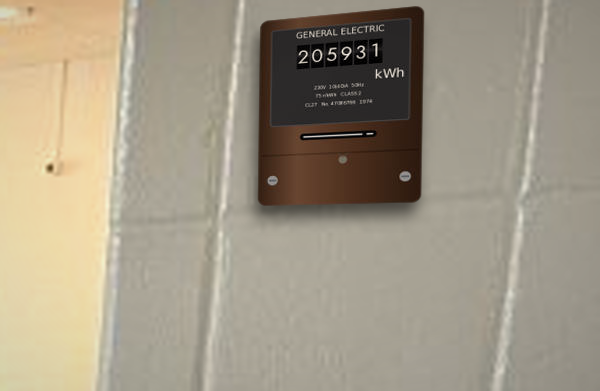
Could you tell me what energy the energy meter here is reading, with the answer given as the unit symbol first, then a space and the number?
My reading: kWh 205931
